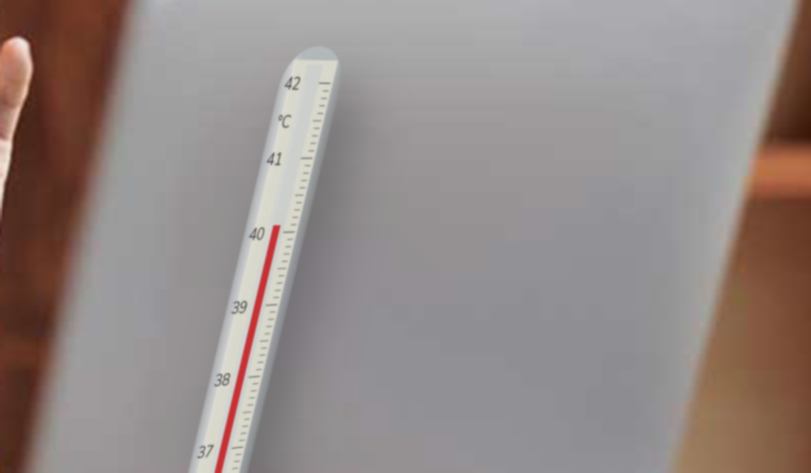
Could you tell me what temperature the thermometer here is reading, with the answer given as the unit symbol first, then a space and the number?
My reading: °C 40.1
